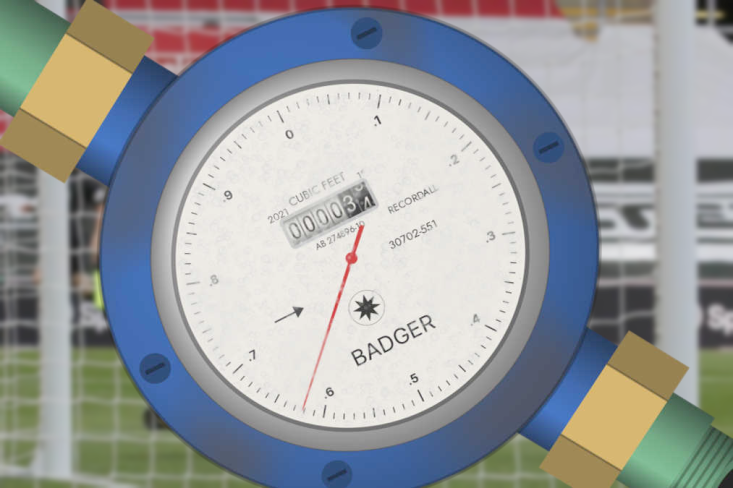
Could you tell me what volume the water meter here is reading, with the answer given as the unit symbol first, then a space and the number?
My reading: ft³ 33.62
